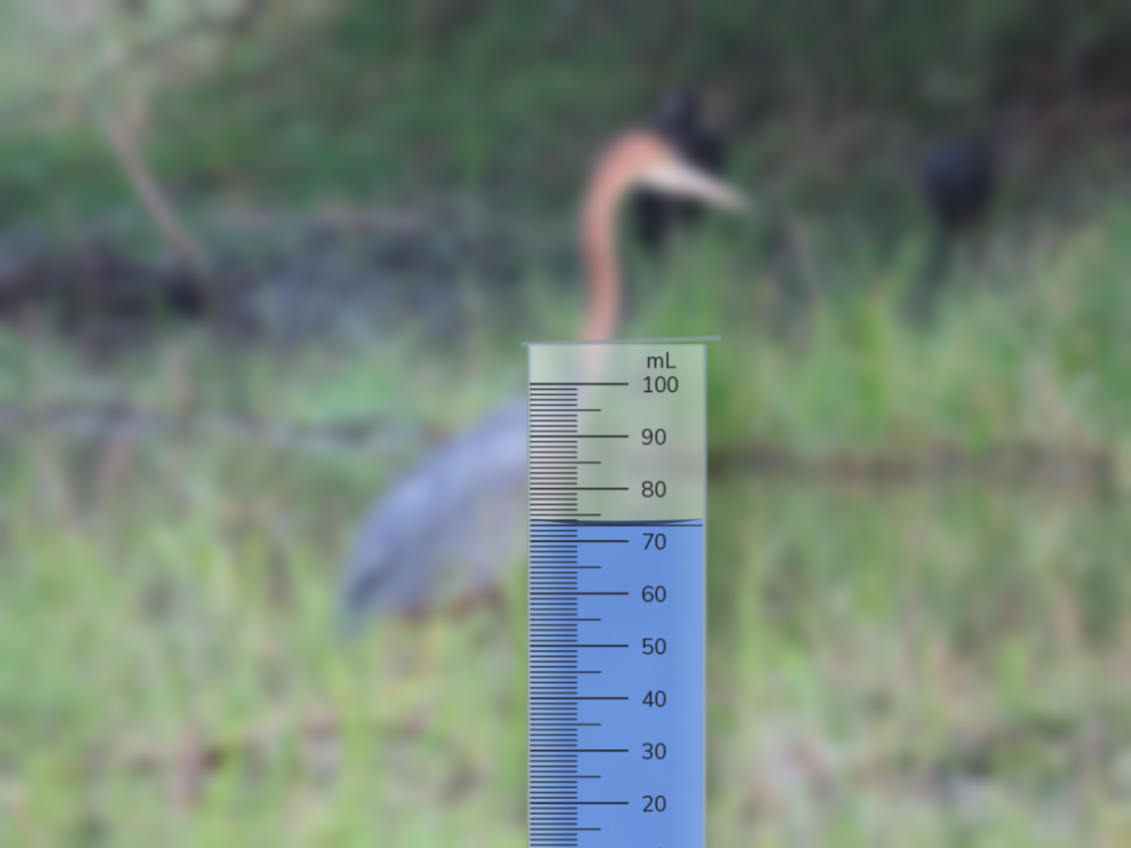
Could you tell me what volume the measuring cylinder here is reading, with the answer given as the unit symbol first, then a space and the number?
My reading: mL 73
